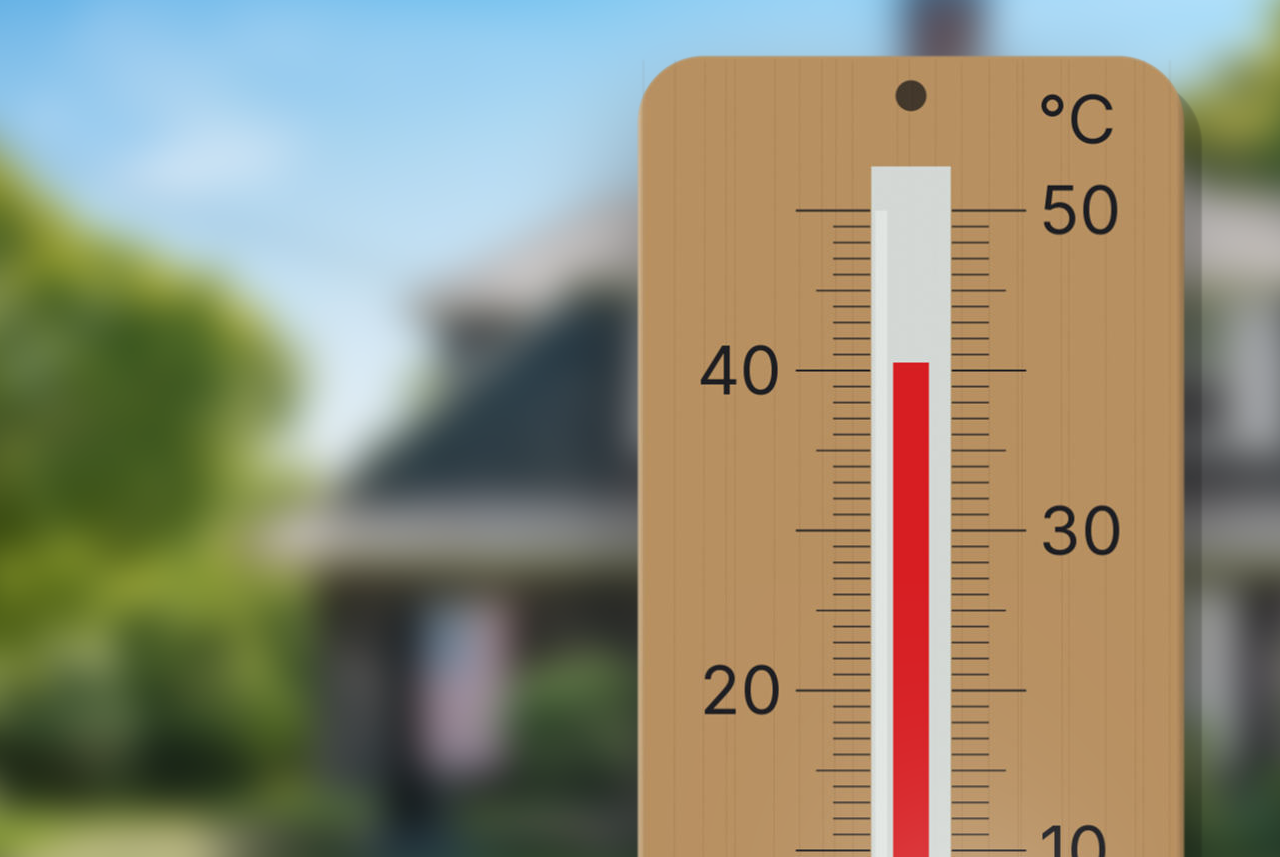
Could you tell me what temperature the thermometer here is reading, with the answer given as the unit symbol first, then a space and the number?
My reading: °C 40.5
